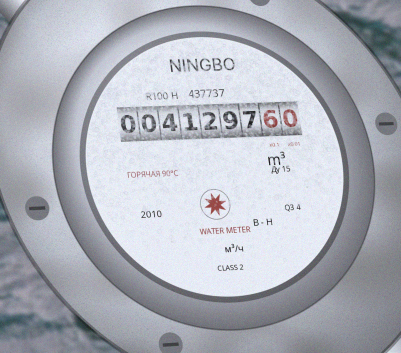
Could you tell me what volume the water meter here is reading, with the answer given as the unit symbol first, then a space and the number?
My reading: m³ 41297.60
